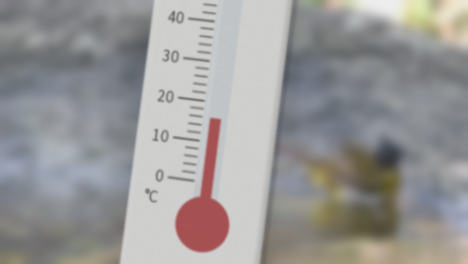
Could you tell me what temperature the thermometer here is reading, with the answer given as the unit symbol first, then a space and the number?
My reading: °C 16
